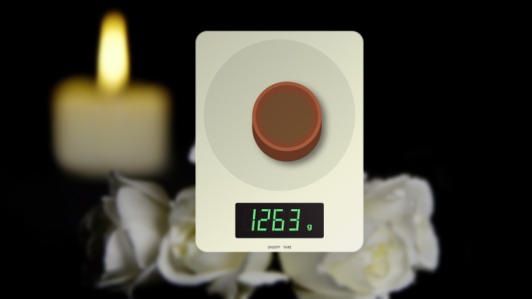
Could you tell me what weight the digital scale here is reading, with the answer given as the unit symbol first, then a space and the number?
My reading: g 1263
